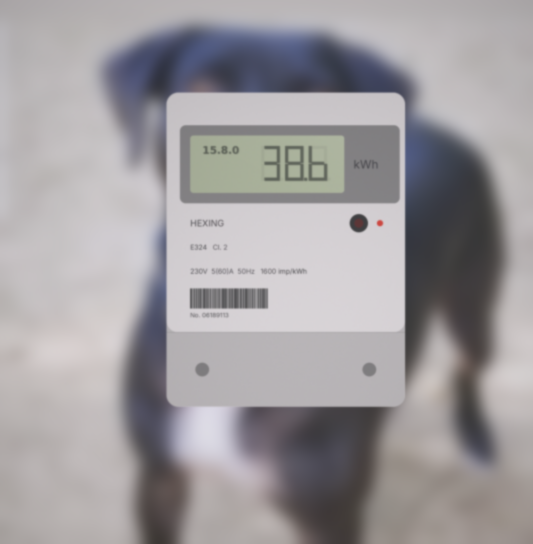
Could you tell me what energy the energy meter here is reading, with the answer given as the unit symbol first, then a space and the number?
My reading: kWh 38.6
